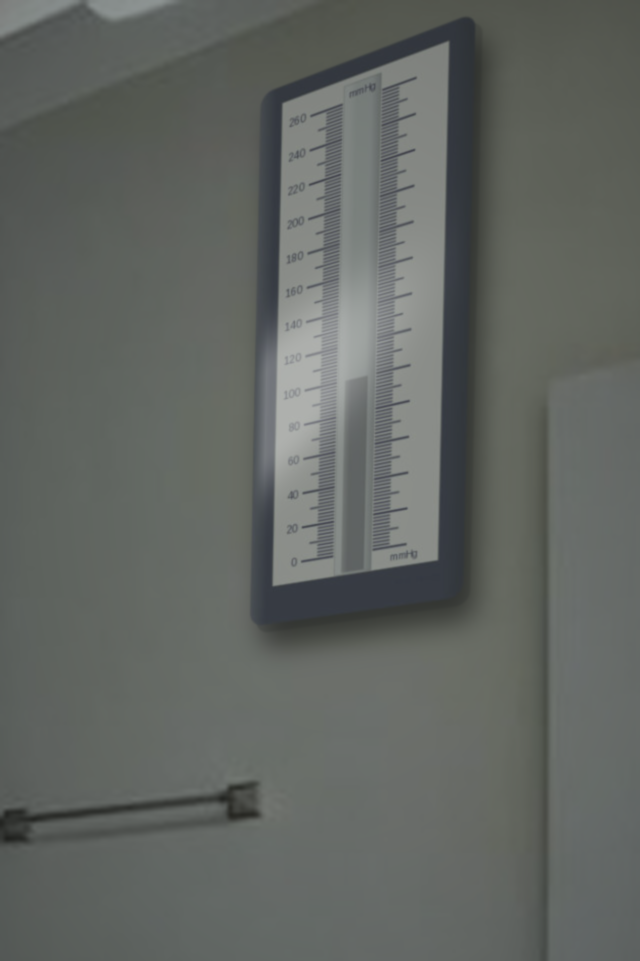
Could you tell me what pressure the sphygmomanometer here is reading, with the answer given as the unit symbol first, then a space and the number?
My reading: mmHg 100
